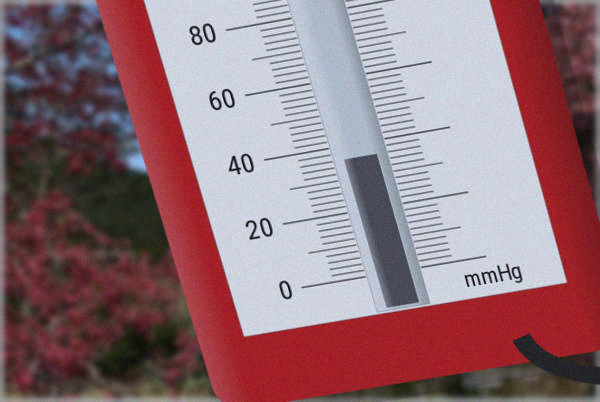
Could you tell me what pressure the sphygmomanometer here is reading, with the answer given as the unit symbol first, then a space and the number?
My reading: mmHg 36
